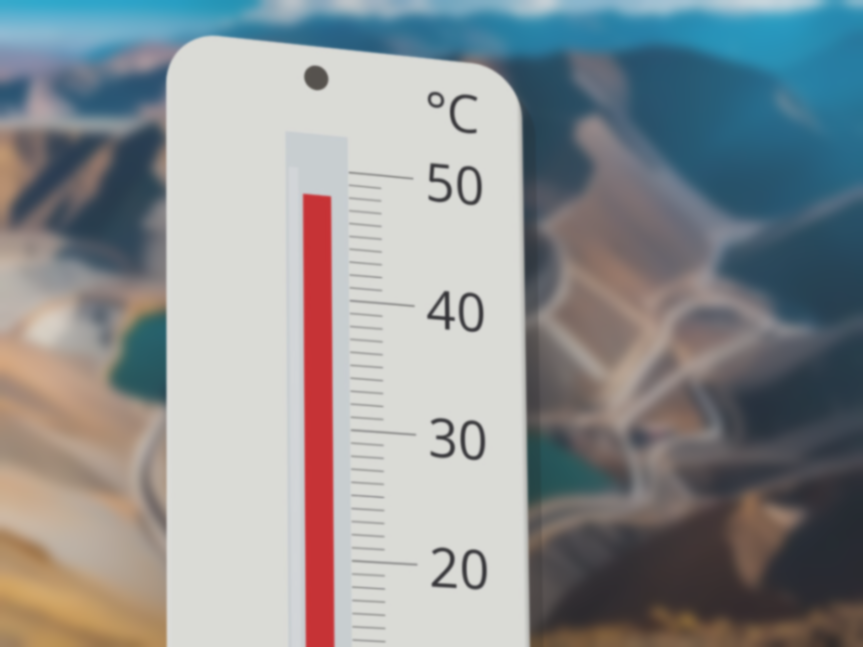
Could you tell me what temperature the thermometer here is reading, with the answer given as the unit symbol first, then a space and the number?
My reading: °C 48
